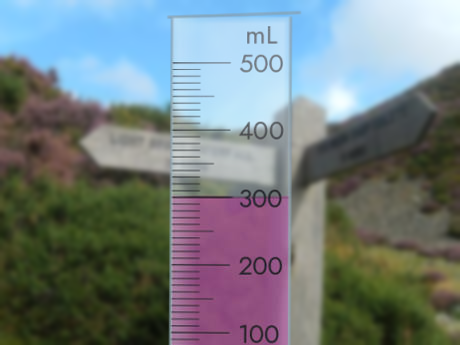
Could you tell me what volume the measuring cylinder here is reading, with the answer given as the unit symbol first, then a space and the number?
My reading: mL 300
